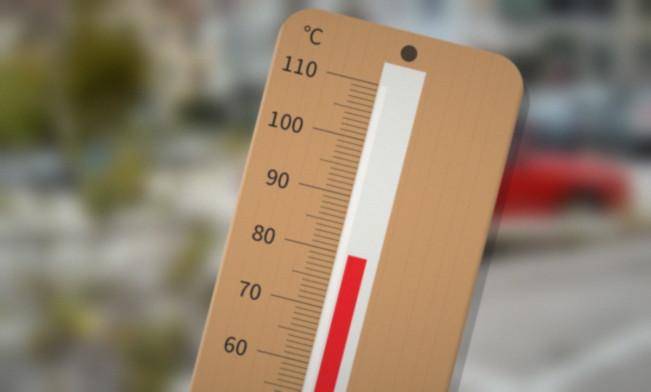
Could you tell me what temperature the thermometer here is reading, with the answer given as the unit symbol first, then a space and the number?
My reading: °C 80
